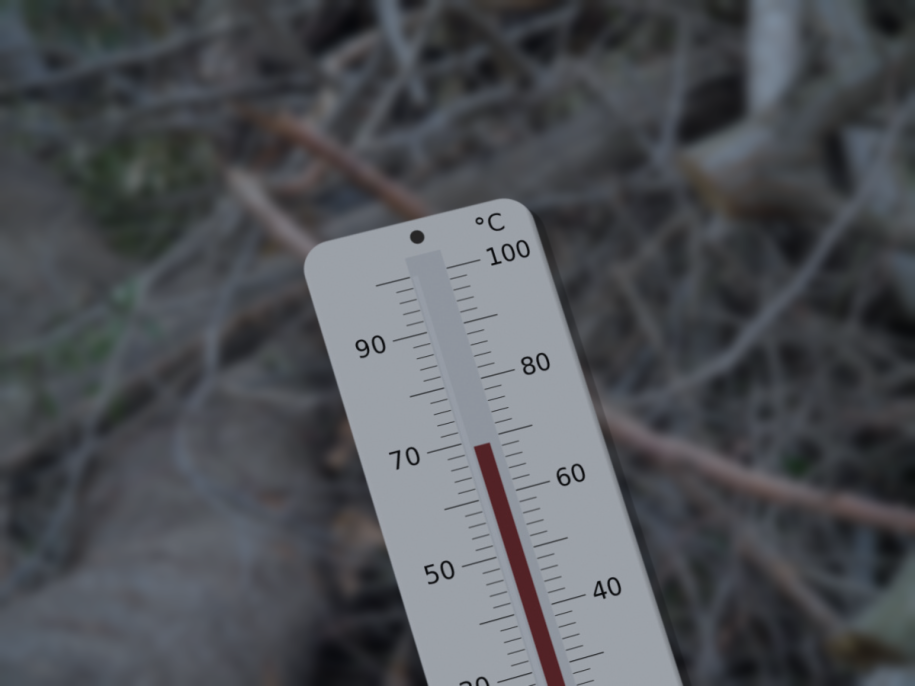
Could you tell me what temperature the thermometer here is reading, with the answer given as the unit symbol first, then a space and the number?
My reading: °C 69
